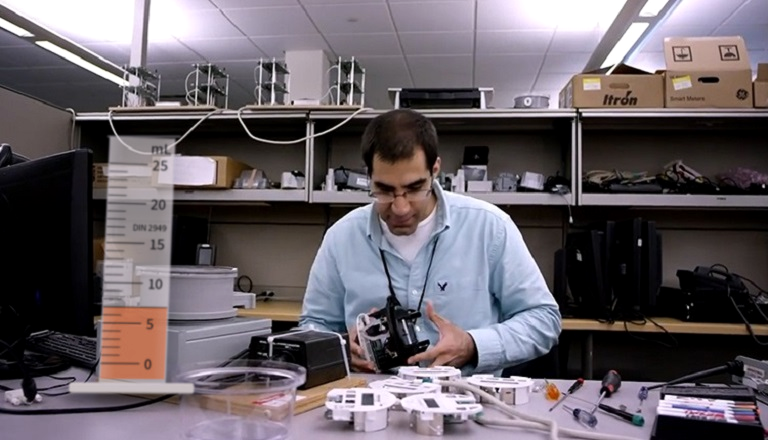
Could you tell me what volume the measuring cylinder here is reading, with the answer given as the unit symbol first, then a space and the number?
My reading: mL 7
